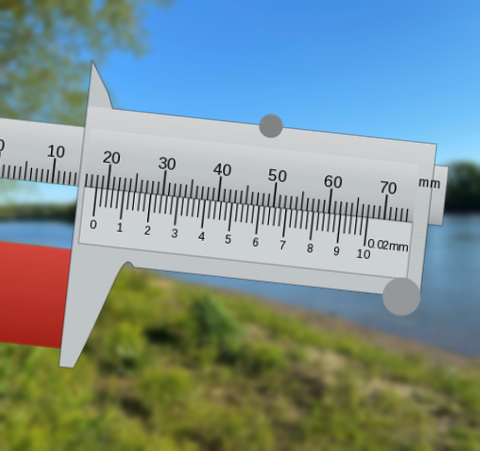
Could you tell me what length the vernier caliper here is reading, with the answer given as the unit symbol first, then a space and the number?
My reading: mm 18.0
